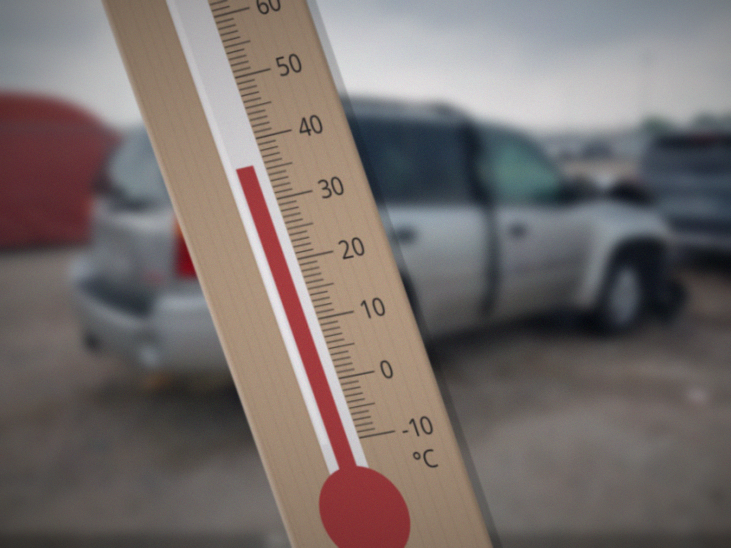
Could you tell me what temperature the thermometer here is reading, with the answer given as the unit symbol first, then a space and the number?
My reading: °C 36
